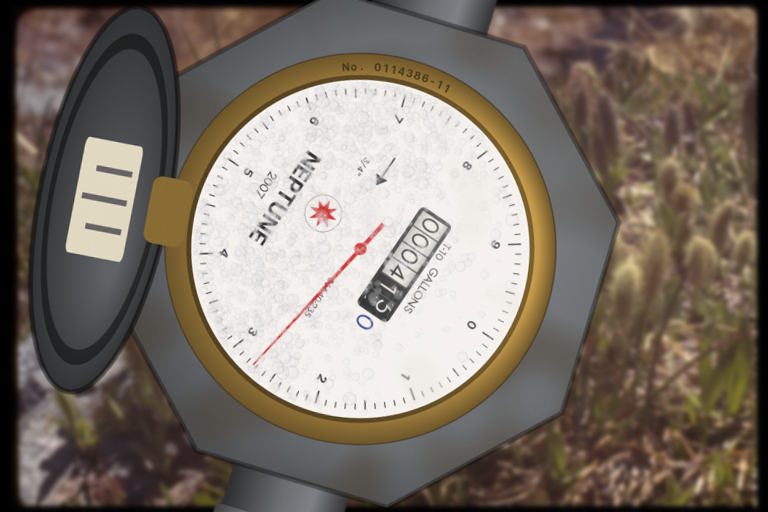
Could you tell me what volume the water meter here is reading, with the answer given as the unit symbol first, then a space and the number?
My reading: gal 4152.7
